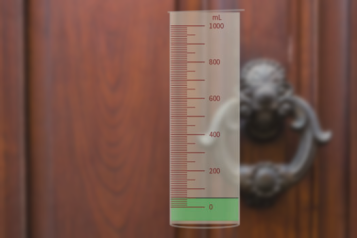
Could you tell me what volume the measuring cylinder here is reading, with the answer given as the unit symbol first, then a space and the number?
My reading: mL 50
